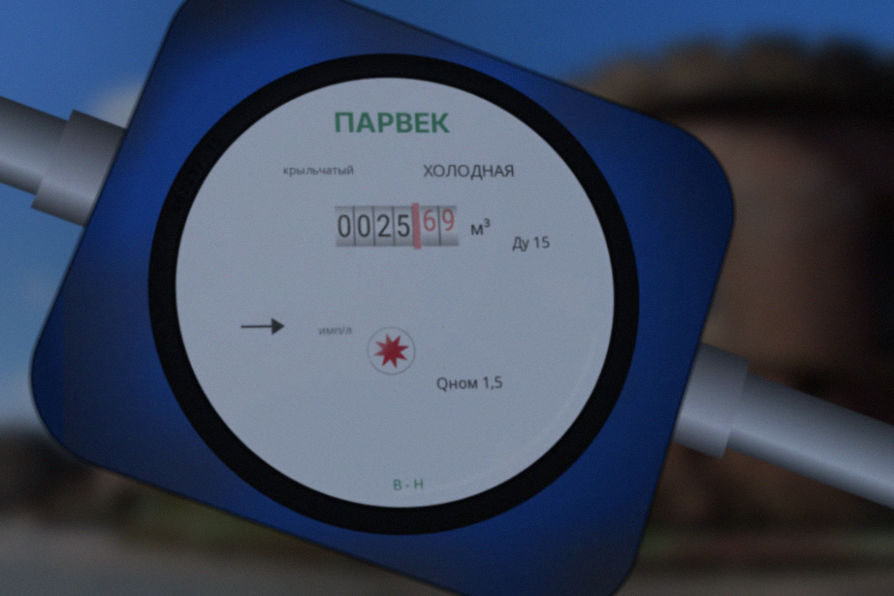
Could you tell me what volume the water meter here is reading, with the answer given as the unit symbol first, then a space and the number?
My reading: m³ 25.69
